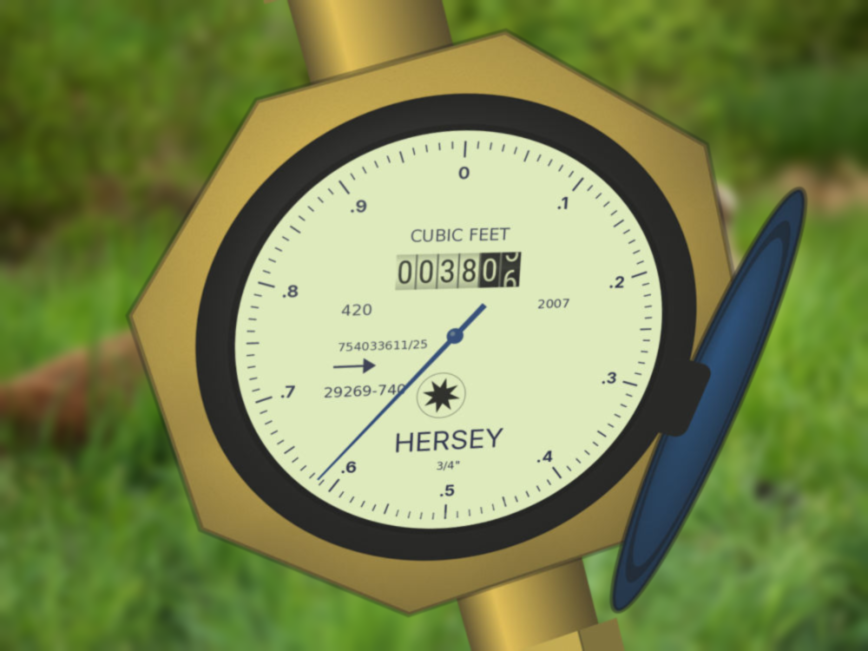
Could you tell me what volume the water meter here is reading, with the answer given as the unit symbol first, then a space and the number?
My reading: ft³ 3805.61
